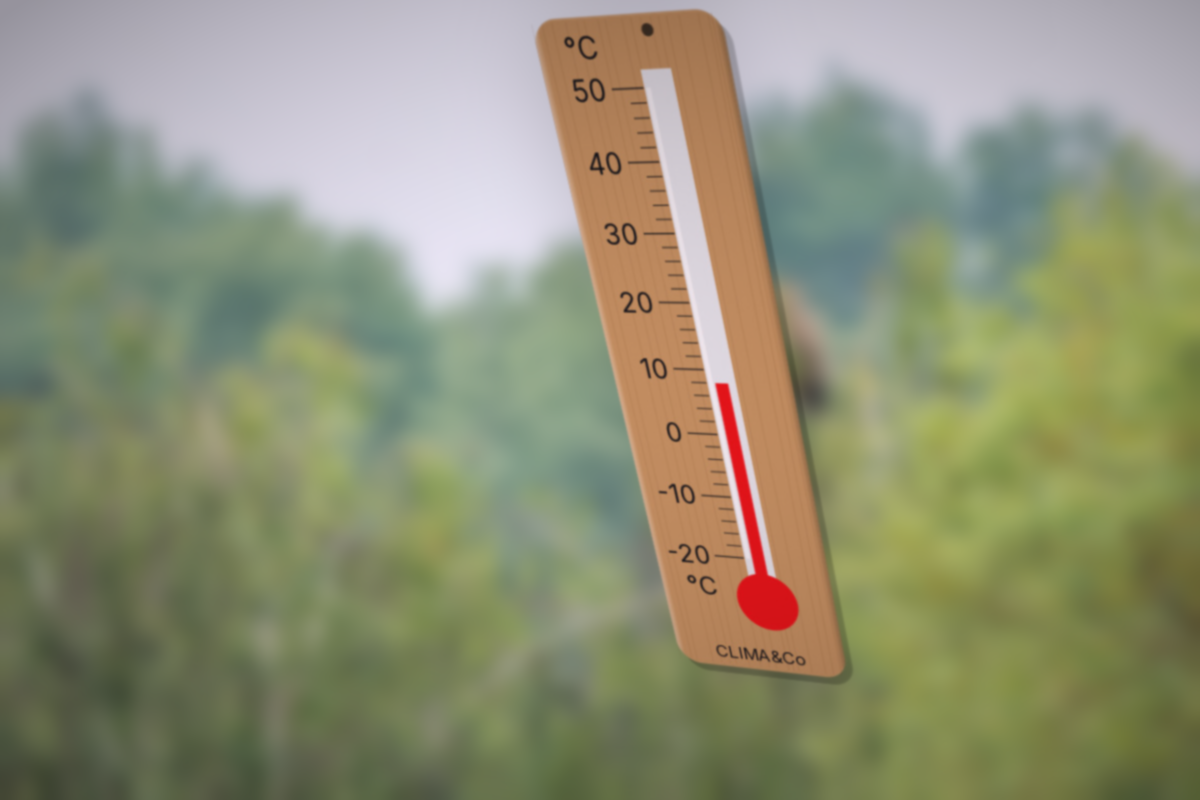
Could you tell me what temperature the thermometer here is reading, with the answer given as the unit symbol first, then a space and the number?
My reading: °C 8
